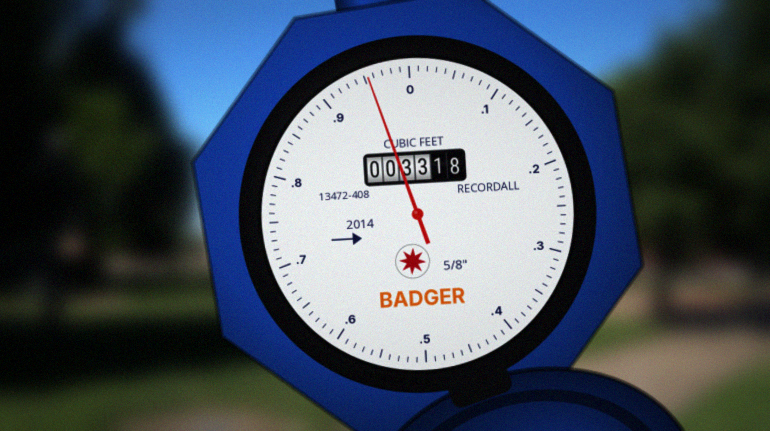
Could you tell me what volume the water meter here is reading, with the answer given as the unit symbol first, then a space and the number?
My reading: ft³ 3317.95
